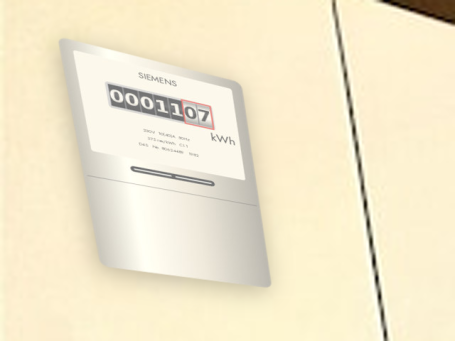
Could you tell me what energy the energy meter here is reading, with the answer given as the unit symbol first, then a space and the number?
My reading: kWh 11.07
